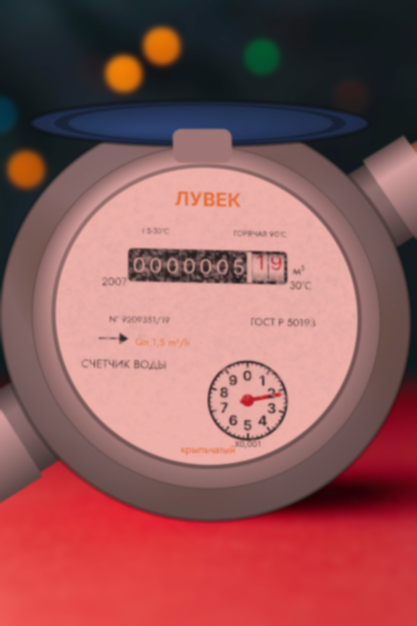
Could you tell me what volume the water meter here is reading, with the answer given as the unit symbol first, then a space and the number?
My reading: m³ 5.192
